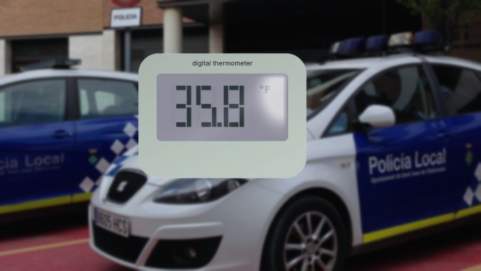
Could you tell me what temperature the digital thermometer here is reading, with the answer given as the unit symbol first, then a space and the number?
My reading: °F 35.8
